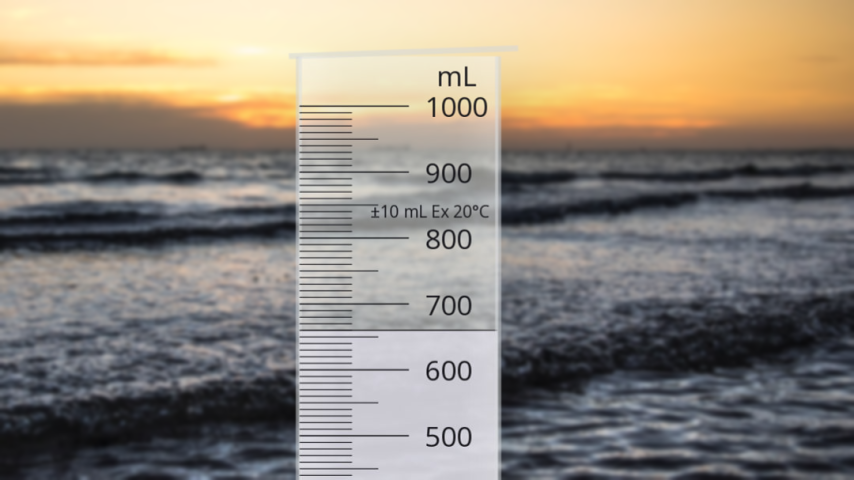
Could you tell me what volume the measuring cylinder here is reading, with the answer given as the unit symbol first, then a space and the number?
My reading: mL 660
